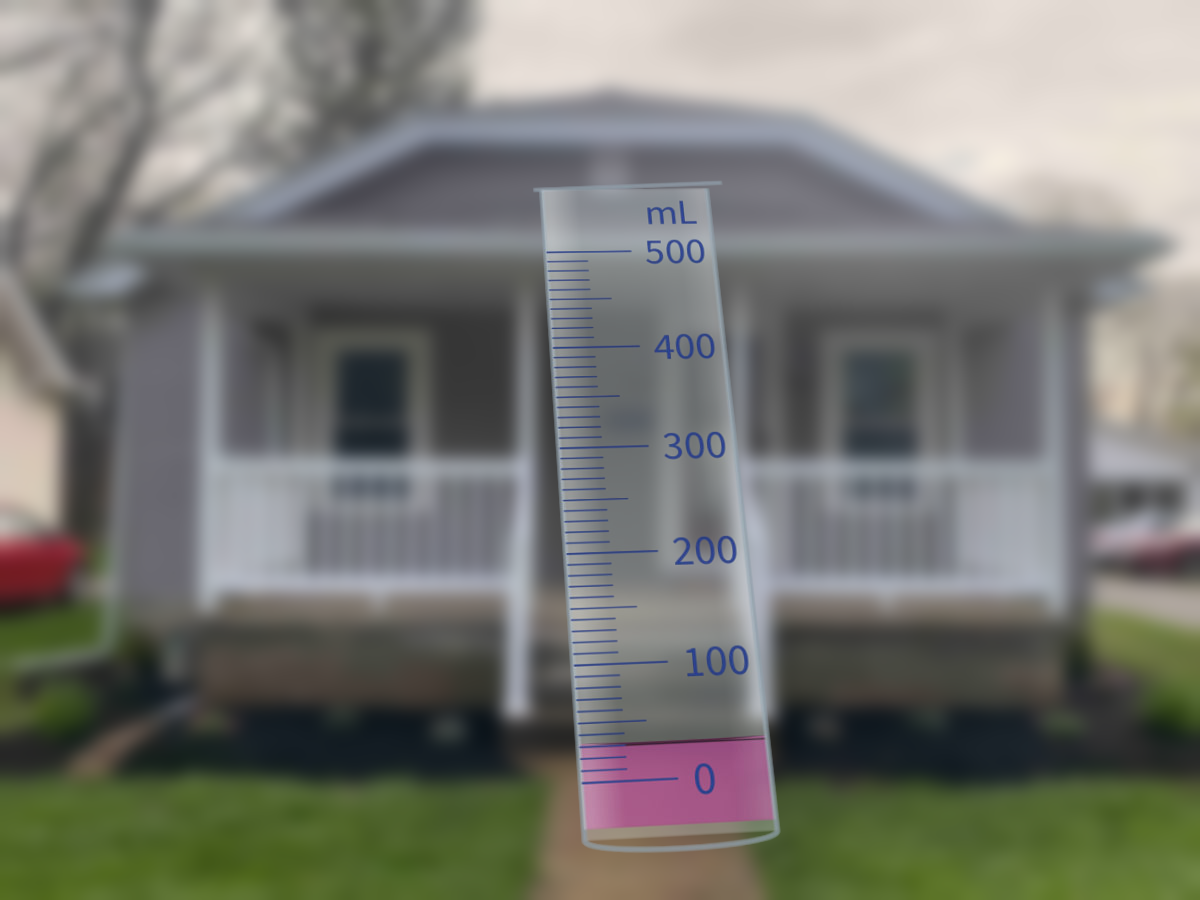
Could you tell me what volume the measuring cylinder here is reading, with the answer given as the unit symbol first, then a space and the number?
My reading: mL 30
